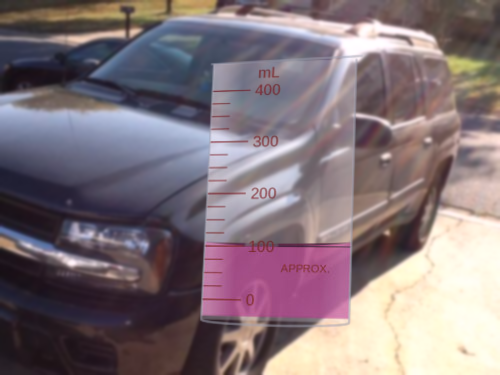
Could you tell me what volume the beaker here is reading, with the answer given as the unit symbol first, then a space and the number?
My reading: mL 100
